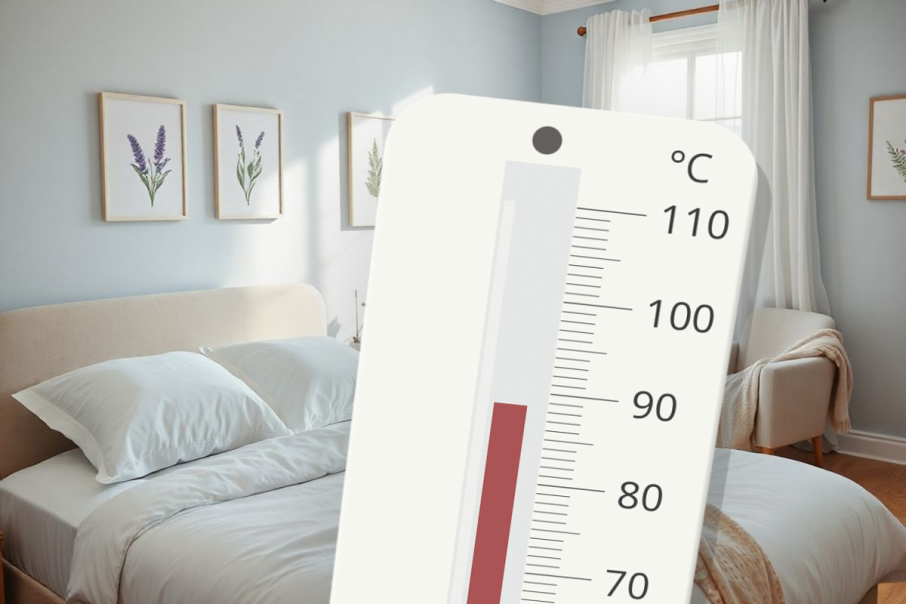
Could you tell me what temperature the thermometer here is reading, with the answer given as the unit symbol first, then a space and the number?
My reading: °C 88.5
